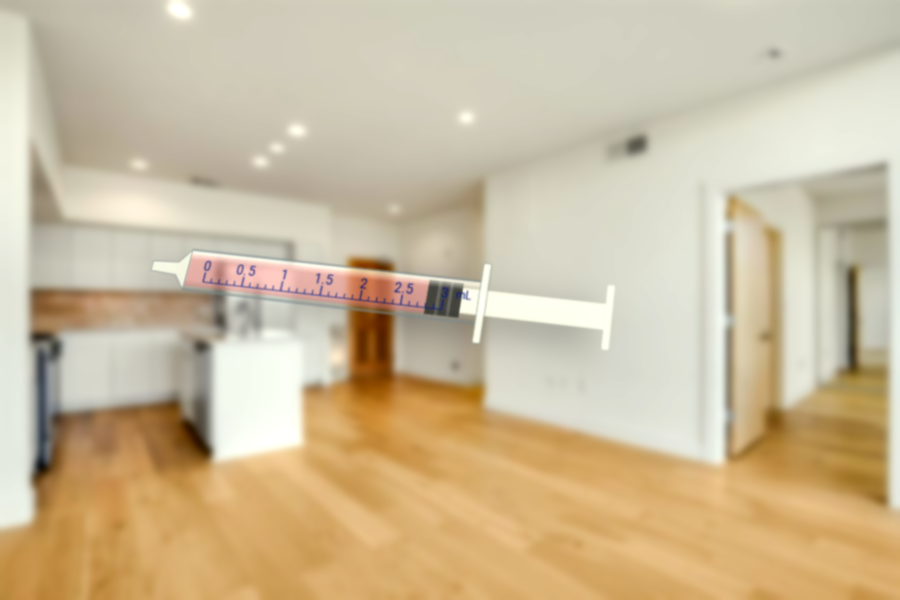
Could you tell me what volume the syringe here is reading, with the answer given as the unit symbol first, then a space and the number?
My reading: mL 2.8
